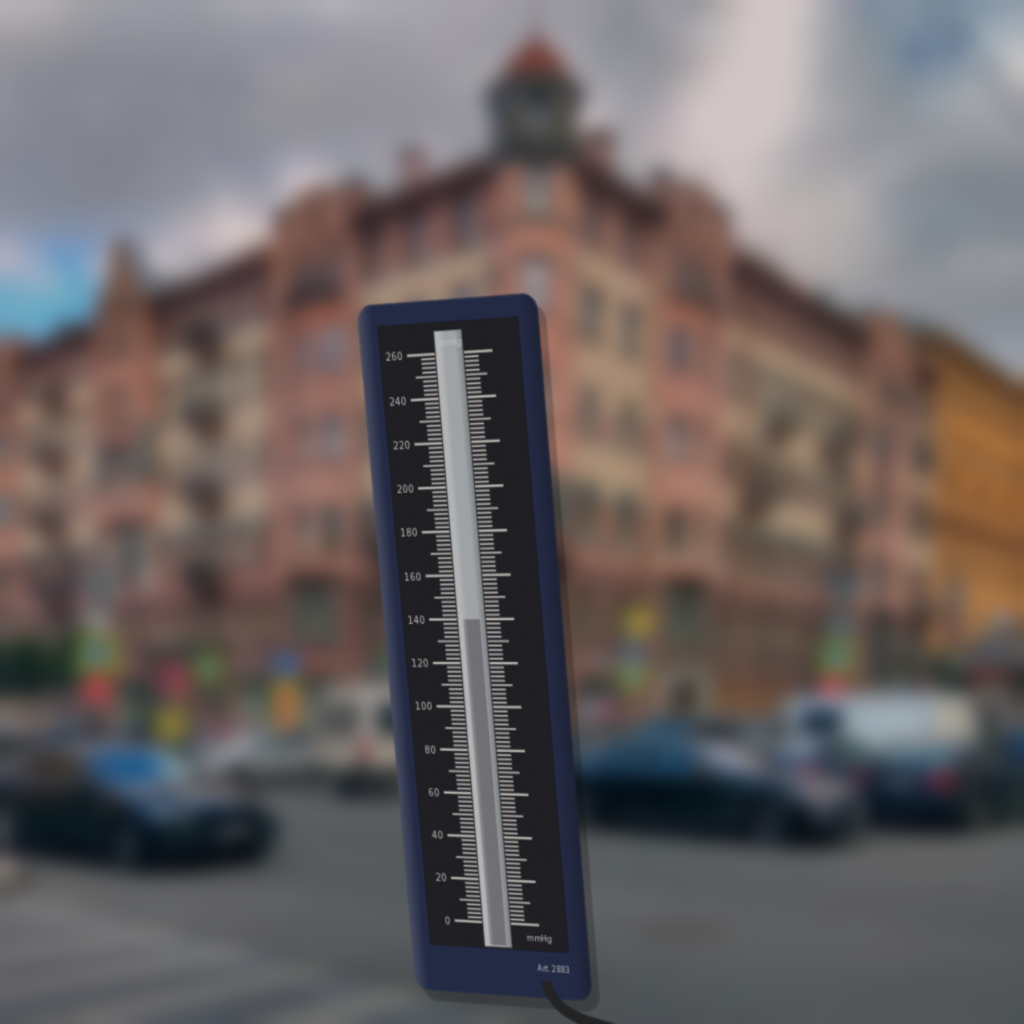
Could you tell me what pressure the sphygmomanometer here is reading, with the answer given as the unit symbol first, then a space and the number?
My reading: mmHg 140
